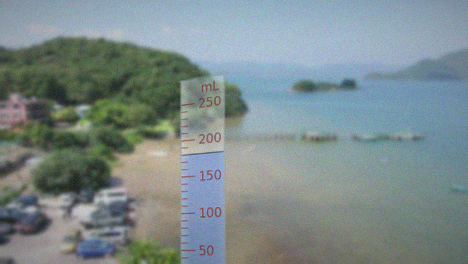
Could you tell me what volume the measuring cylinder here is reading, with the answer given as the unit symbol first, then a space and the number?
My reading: mL 180
